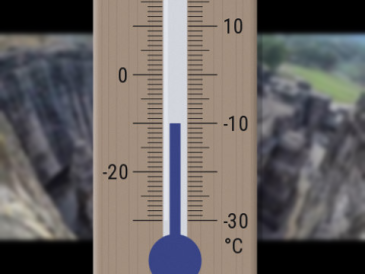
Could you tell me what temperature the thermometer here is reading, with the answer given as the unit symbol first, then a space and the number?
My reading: °C -10
